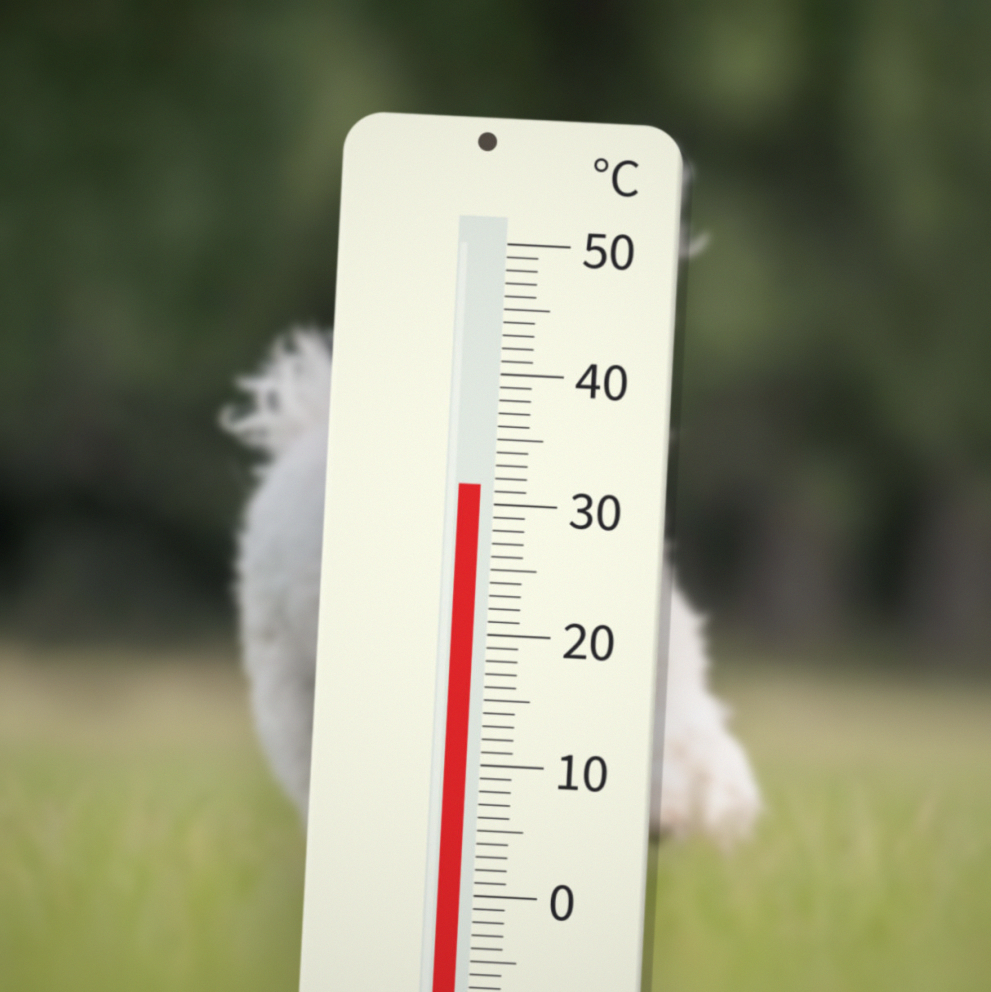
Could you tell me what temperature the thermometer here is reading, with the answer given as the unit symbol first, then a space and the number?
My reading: °C 31.5
